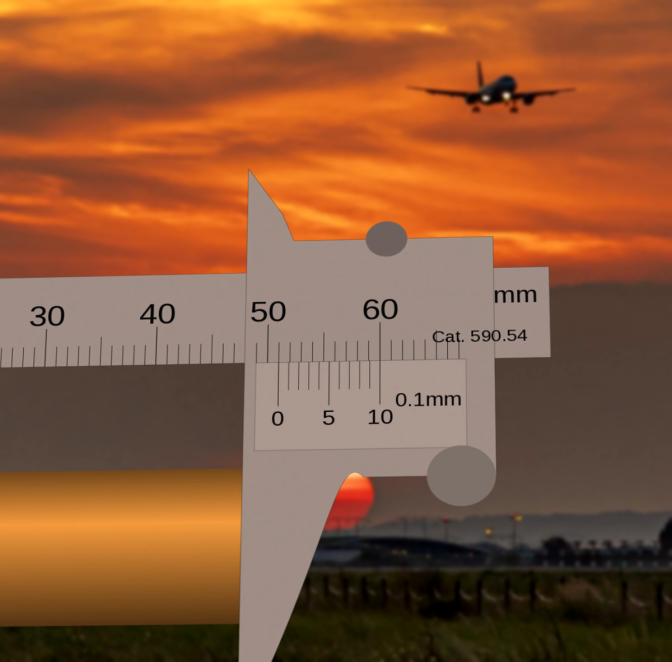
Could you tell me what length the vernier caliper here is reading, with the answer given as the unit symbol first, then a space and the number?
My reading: mm 51.0
